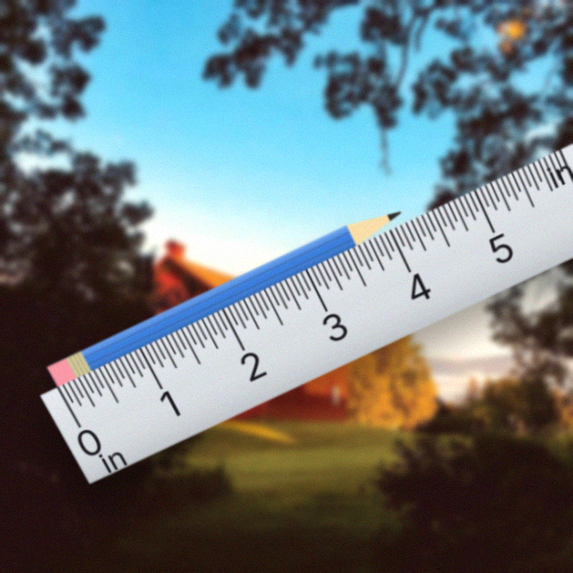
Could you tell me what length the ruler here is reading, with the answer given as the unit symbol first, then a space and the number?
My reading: in 4.1875
